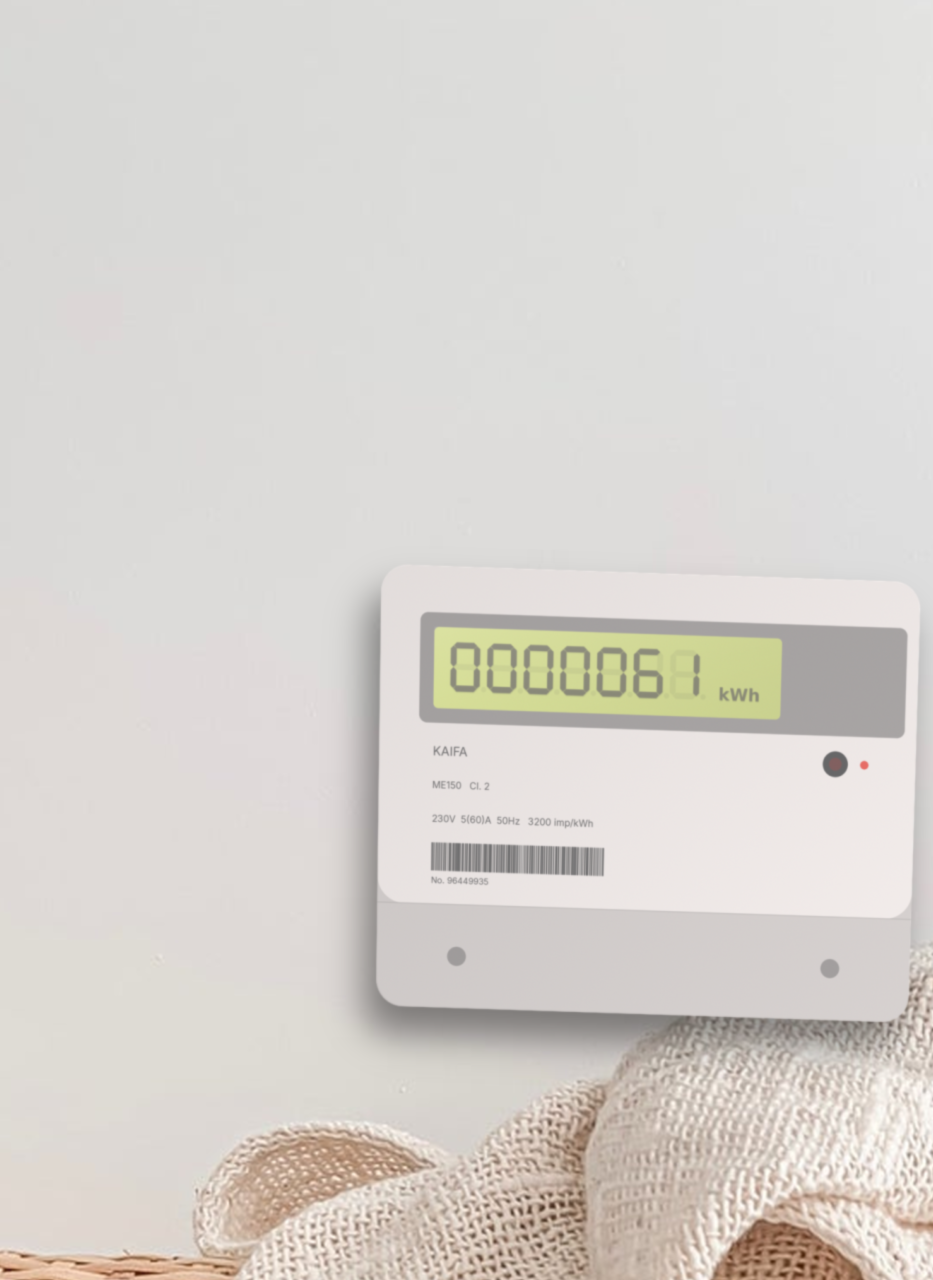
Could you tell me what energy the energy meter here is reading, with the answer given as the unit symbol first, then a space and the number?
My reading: kWh 61
